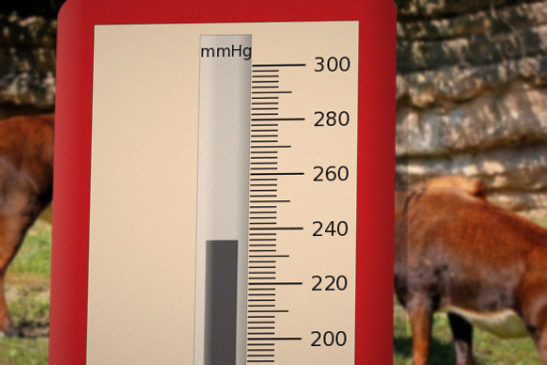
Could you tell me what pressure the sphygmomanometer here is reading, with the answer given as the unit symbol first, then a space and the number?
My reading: mmHg 236
